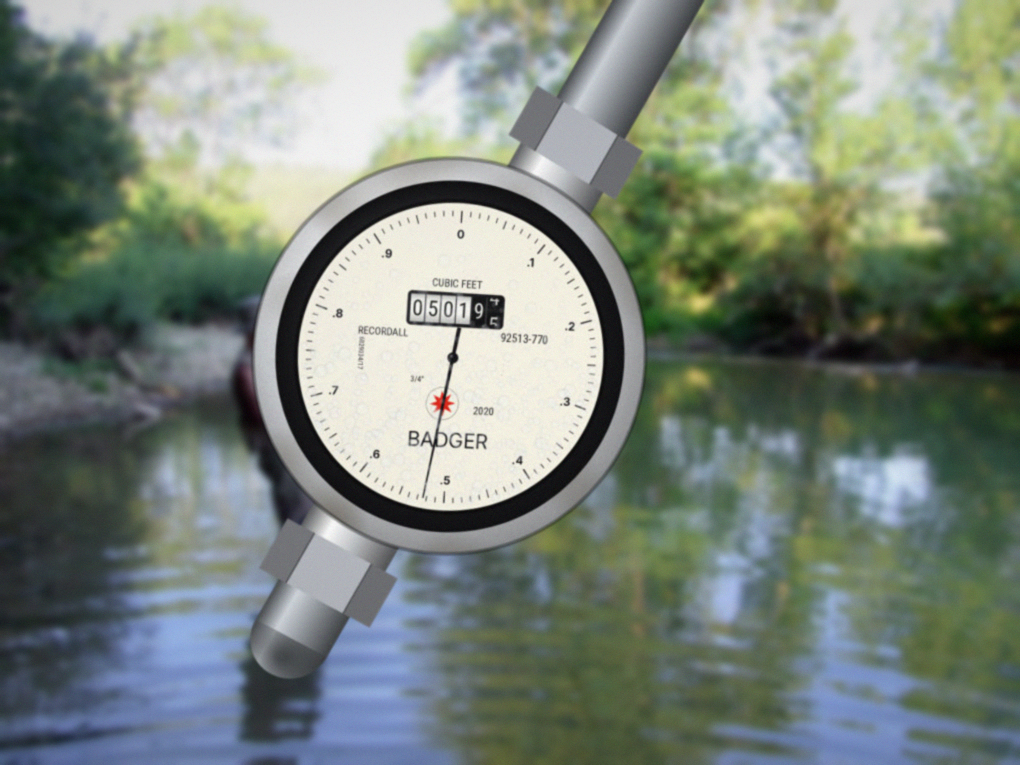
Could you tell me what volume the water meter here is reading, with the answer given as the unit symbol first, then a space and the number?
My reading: ft³ 50194.52
